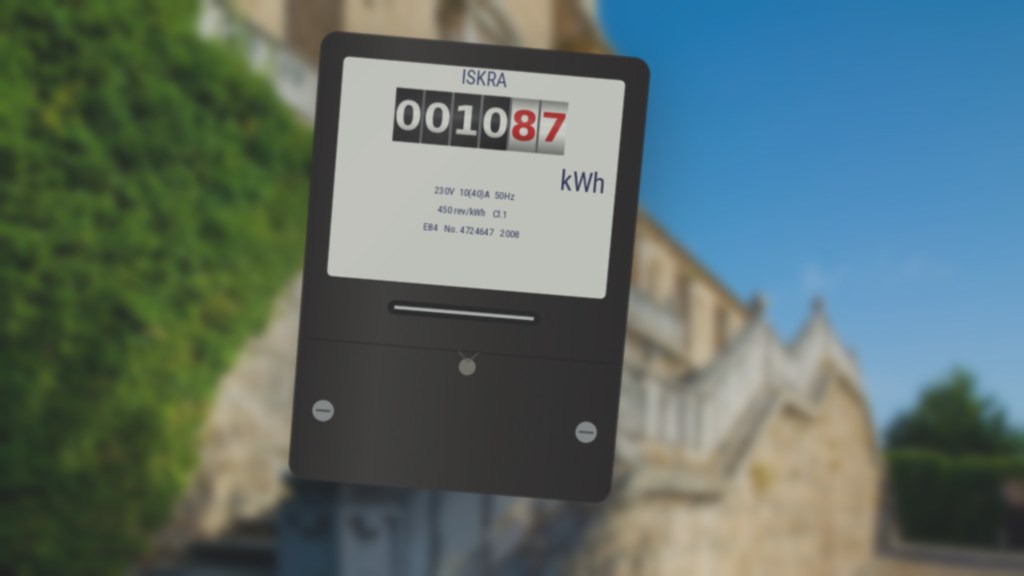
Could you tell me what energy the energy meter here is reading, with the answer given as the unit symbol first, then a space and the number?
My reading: kWh 10.87
